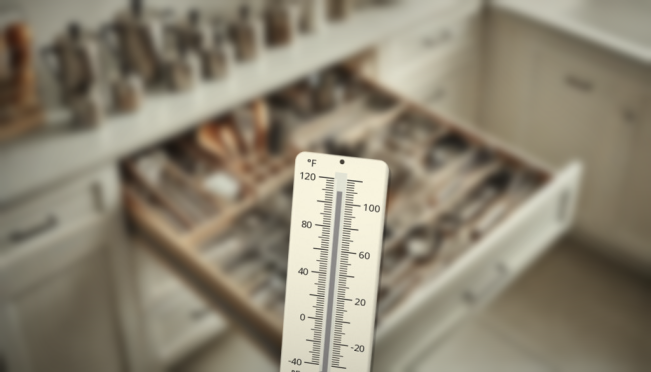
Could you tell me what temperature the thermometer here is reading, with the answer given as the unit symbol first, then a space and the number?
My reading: °F 110
